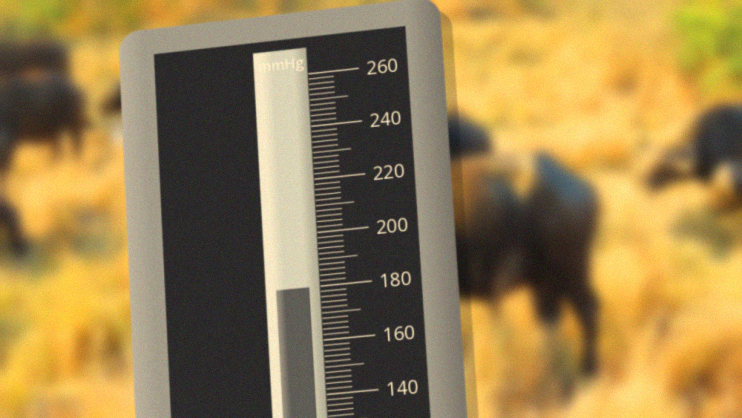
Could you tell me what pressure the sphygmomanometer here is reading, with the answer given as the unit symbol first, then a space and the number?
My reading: mmHg 180
